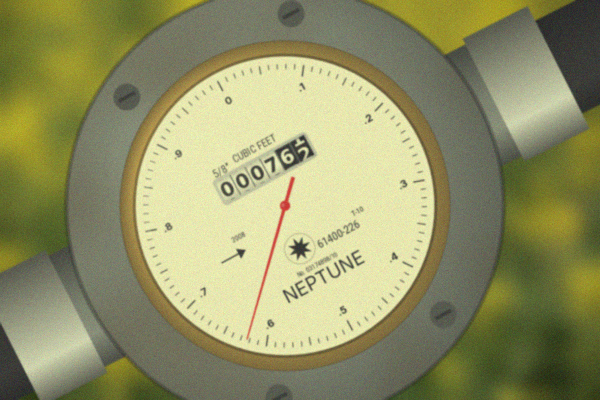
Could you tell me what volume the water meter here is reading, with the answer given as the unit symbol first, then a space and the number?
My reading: ft³ 761.62
